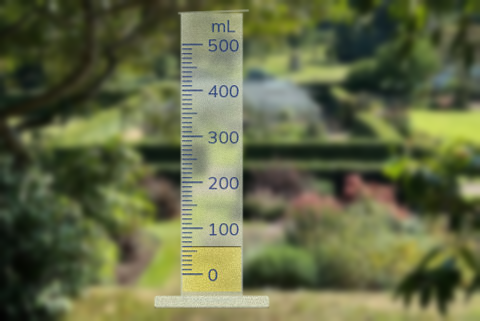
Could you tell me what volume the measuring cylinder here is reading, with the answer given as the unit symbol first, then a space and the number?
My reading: mL 60
